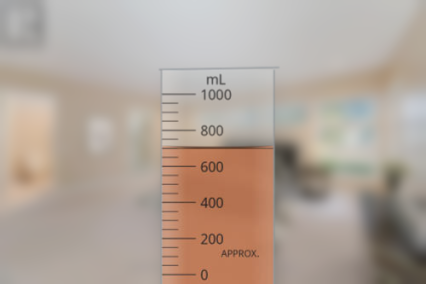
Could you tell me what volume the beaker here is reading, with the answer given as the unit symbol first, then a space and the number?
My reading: mL 700
